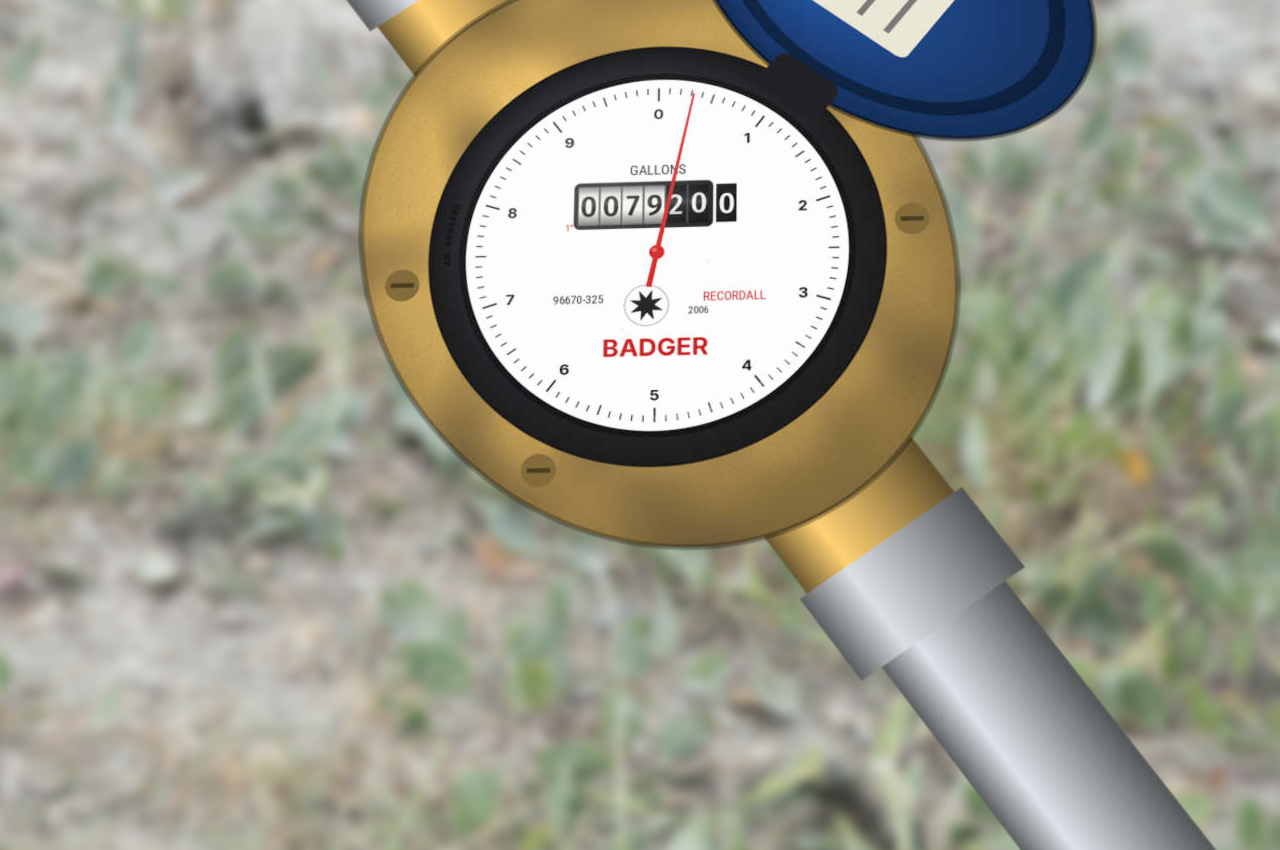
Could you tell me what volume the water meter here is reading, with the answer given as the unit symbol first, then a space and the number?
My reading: gal 79200.3
